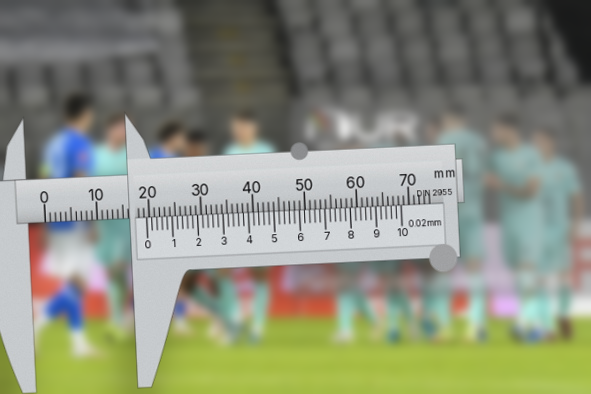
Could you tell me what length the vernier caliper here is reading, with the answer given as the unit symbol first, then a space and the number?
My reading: mm 19.5
